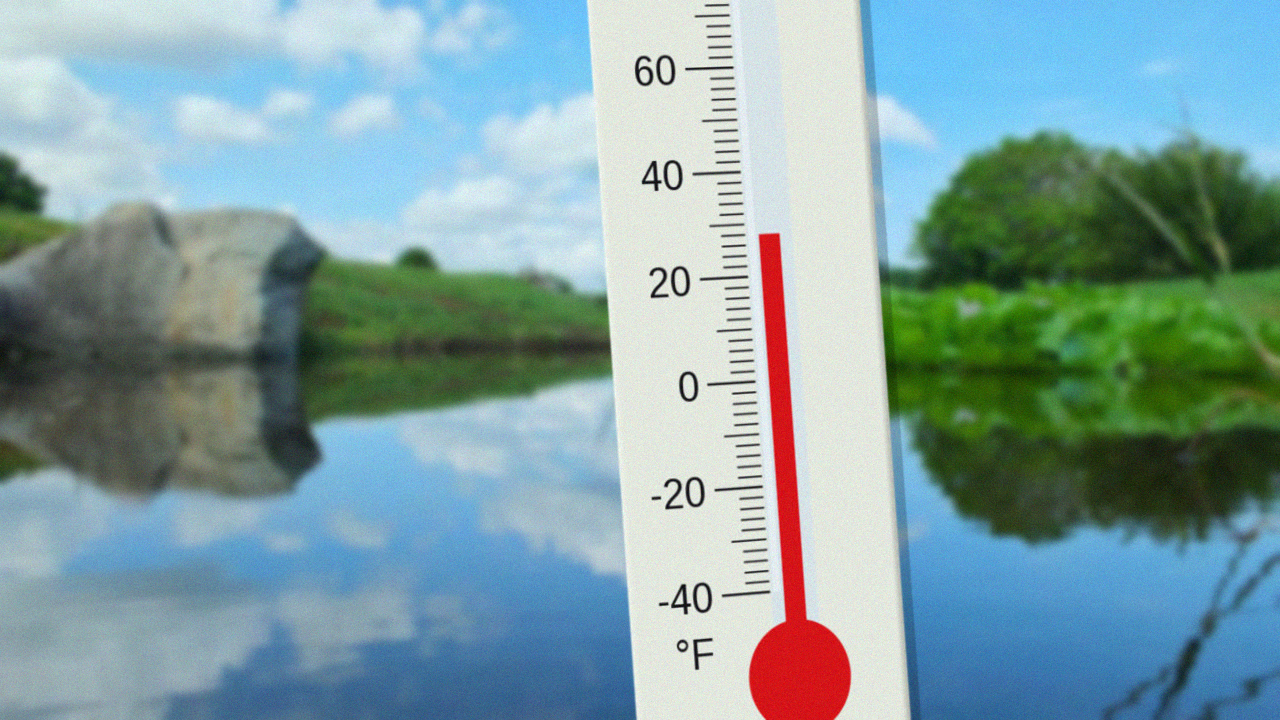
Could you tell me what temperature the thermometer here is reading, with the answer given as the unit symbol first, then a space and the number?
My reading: °F 28
